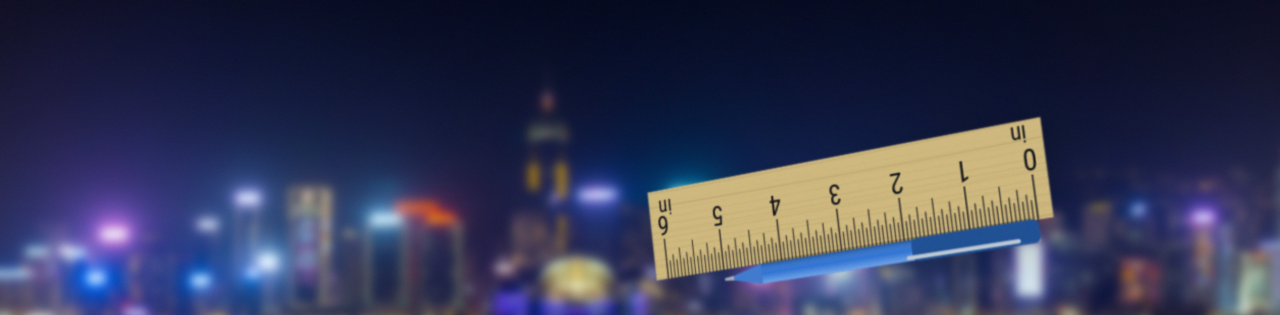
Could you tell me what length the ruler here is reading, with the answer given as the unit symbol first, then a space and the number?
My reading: in 5
